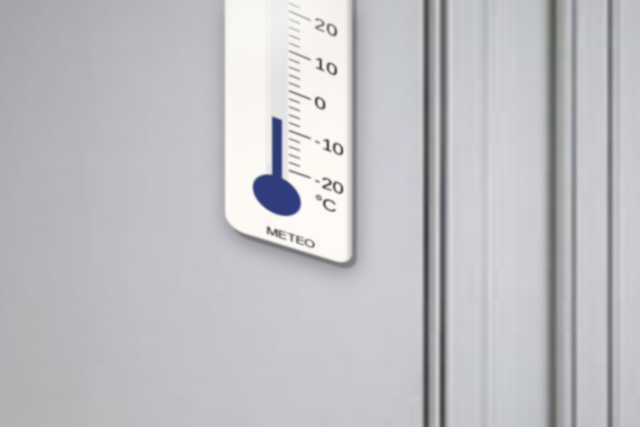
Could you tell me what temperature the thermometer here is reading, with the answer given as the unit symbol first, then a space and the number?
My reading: °C -8
